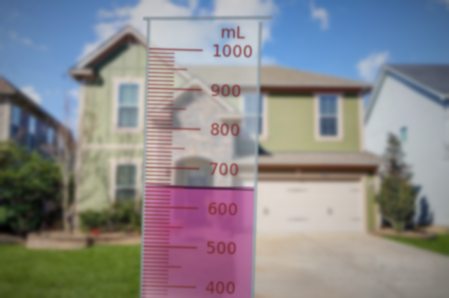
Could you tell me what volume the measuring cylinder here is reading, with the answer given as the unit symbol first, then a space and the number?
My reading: mL 650
